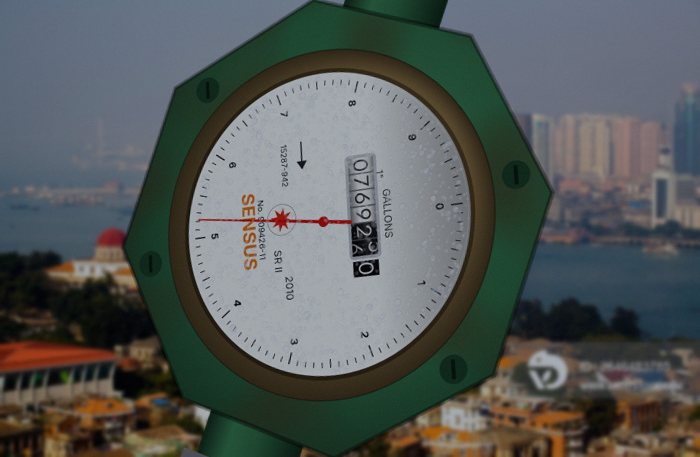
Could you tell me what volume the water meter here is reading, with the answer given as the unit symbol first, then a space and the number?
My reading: gal 769255.2
